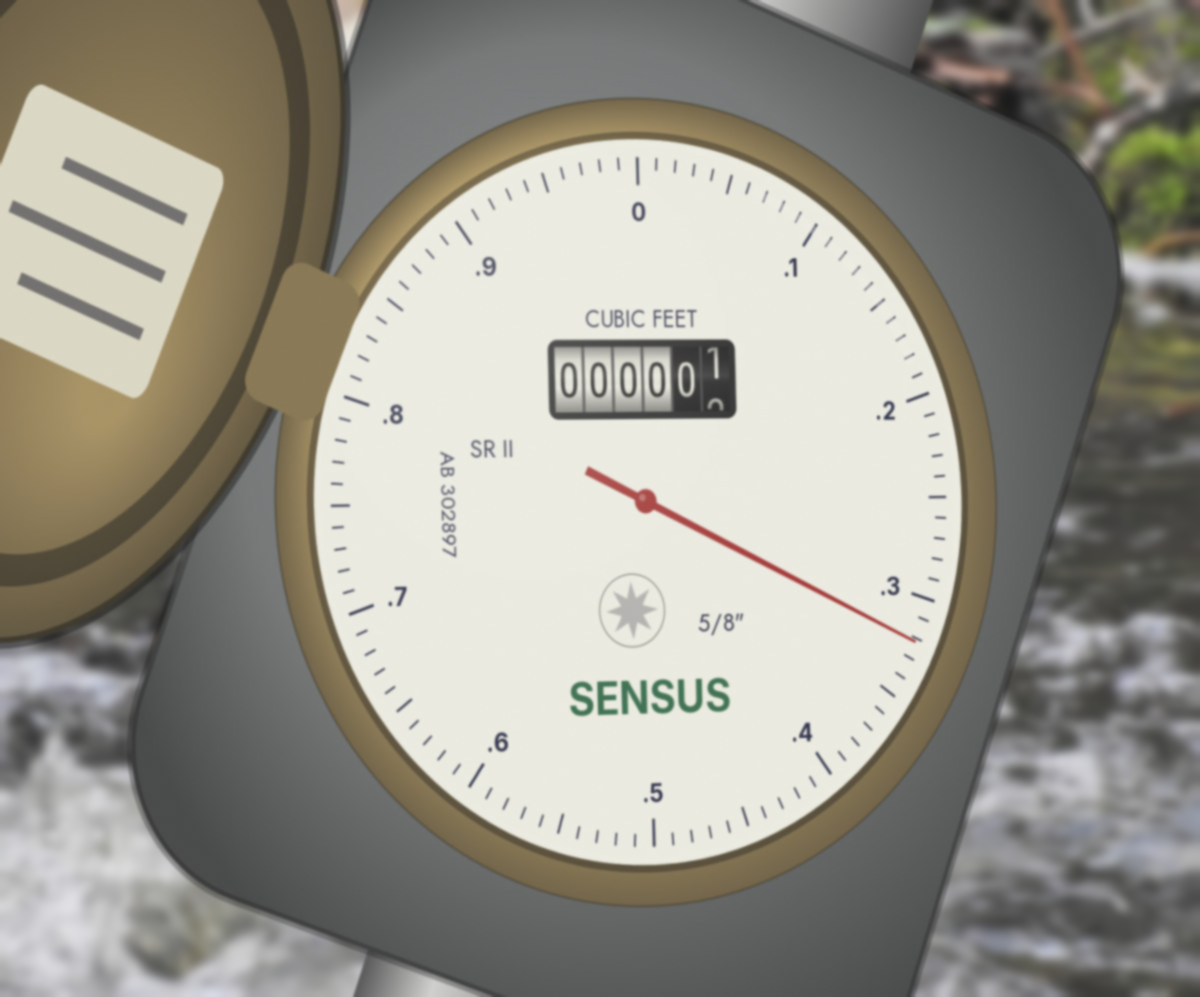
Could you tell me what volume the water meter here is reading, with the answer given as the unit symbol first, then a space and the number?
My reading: ft³ 1.32
